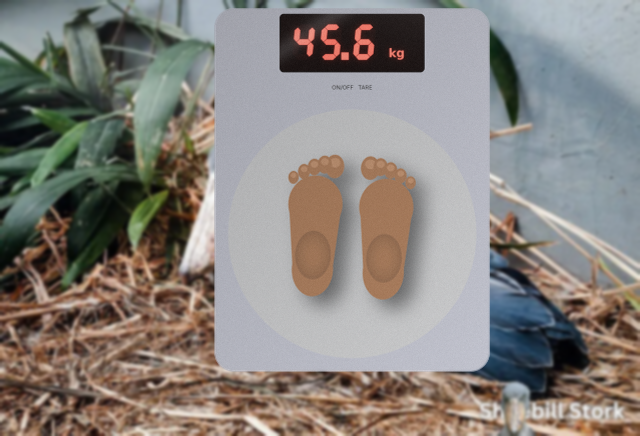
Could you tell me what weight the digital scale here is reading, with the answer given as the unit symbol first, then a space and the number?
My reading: kg 45.6
